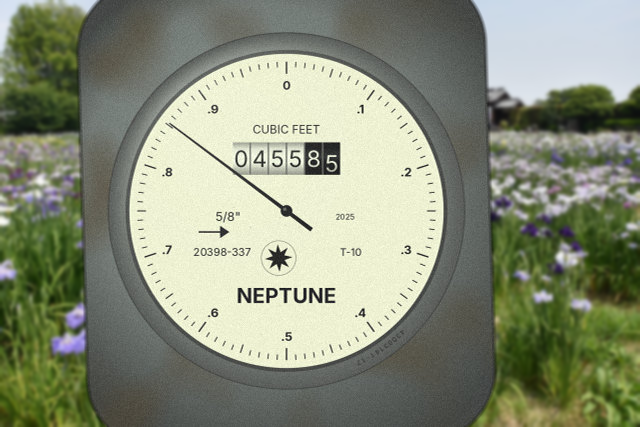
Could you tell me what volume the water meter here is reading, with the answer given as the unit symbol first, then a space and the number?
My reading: ft³ 45584.85
